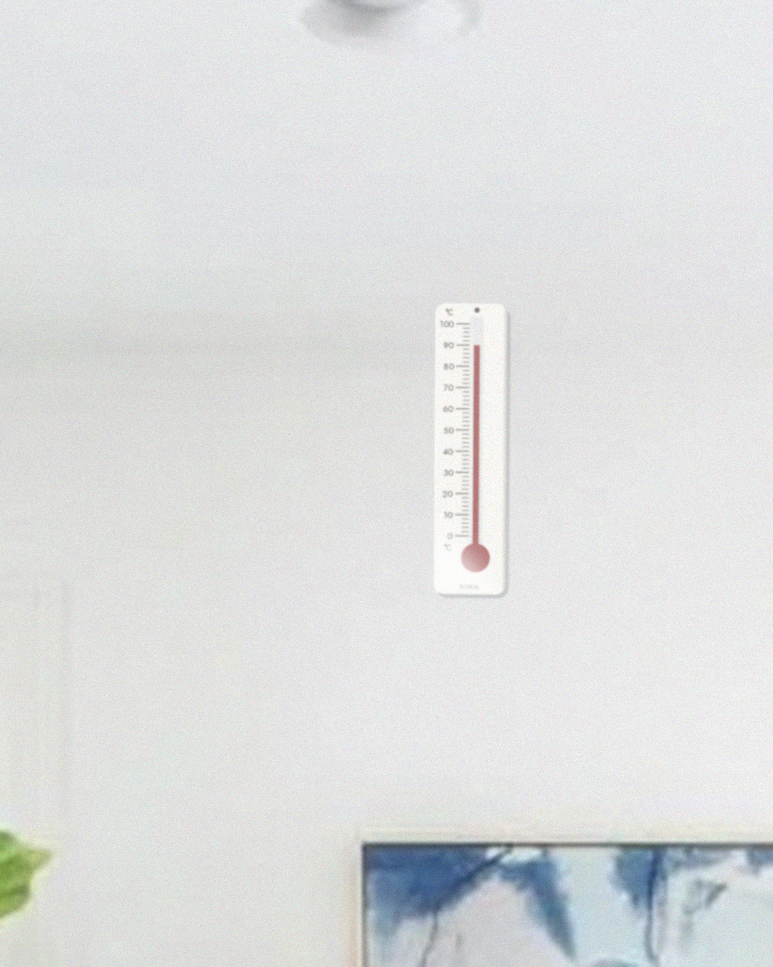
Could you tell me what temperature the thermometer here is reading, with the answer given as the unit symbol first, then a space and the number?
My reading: °C 90
